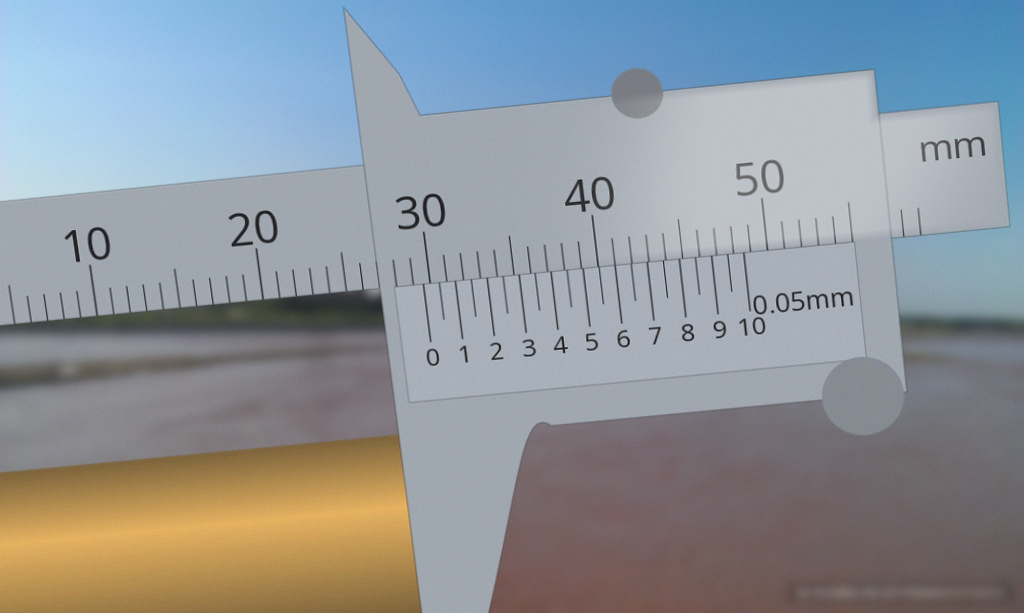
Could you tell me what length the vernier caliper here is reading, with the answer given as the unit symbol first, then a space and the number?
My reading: mm 29.6
